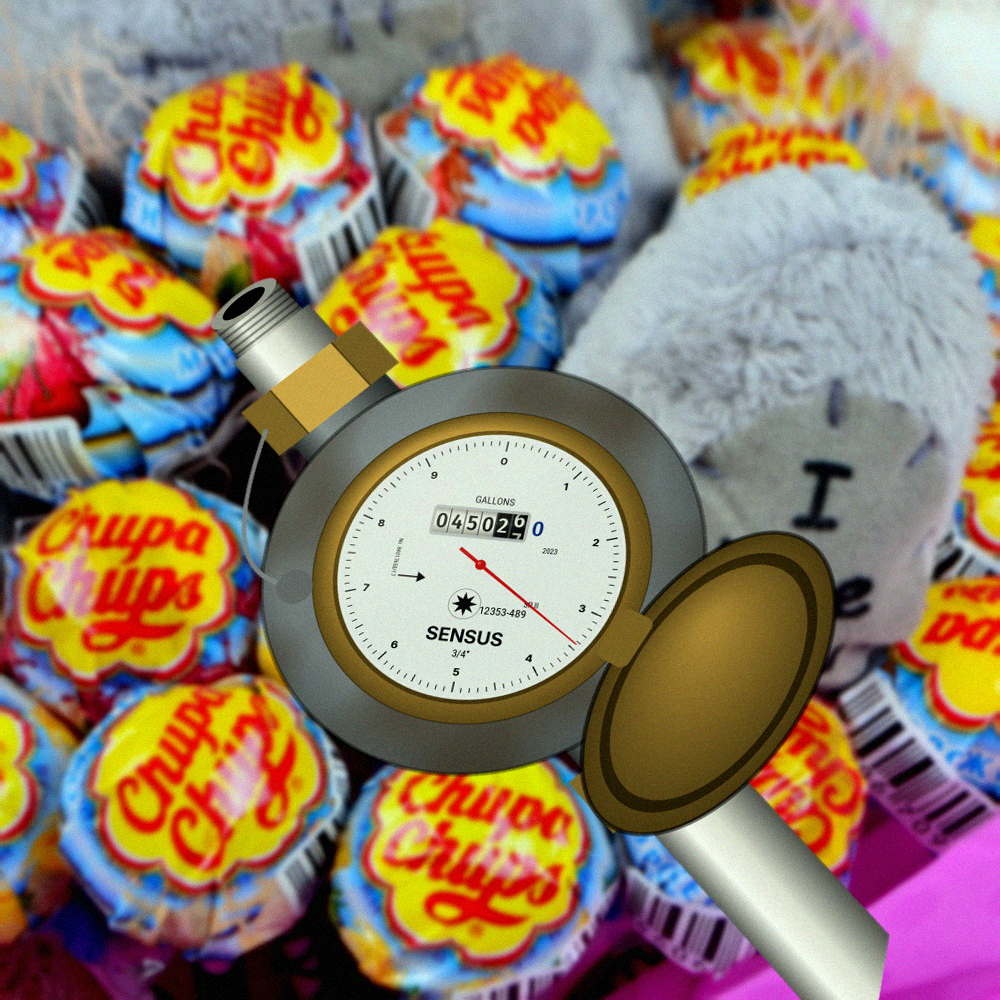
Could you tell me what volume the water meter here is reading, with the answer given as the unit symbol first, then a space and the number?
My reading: gal 450263.4
